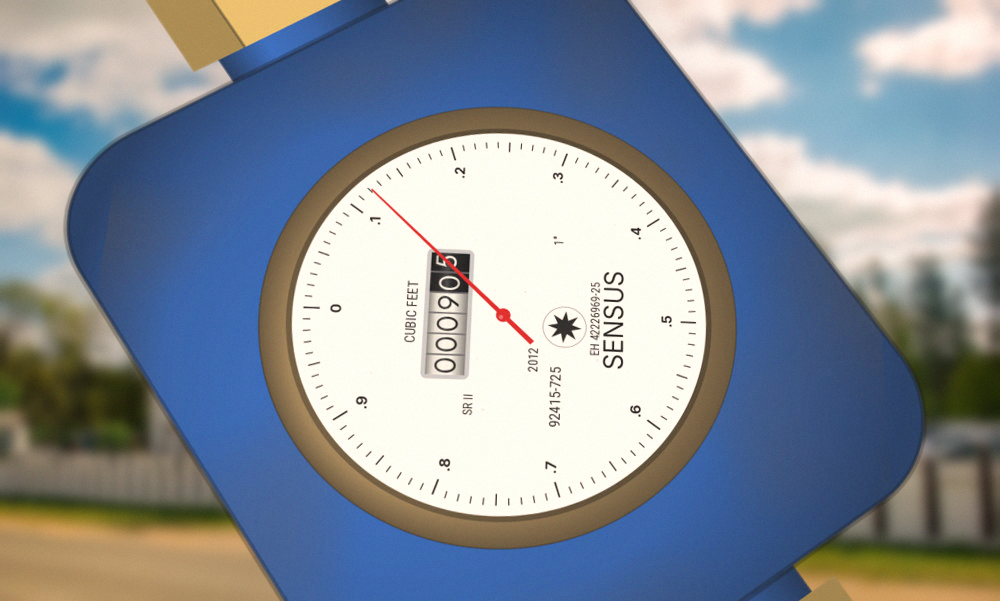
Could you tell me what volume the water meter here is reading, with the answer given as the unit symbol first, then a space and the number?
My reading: ft³ 905.12
